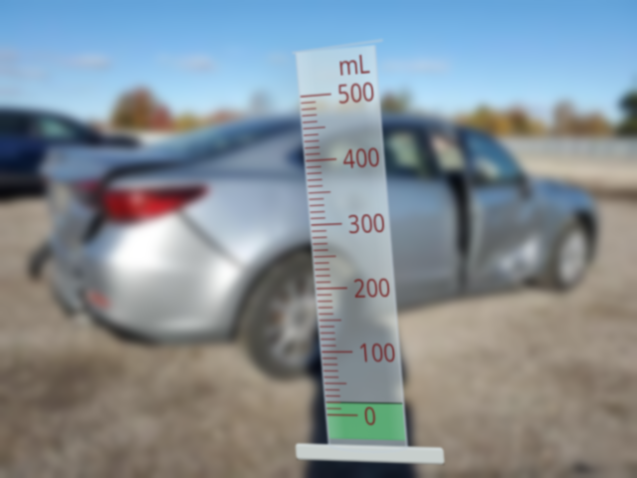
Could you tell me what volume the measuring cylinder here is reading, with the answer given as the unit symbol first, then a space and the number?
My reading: mL 20
